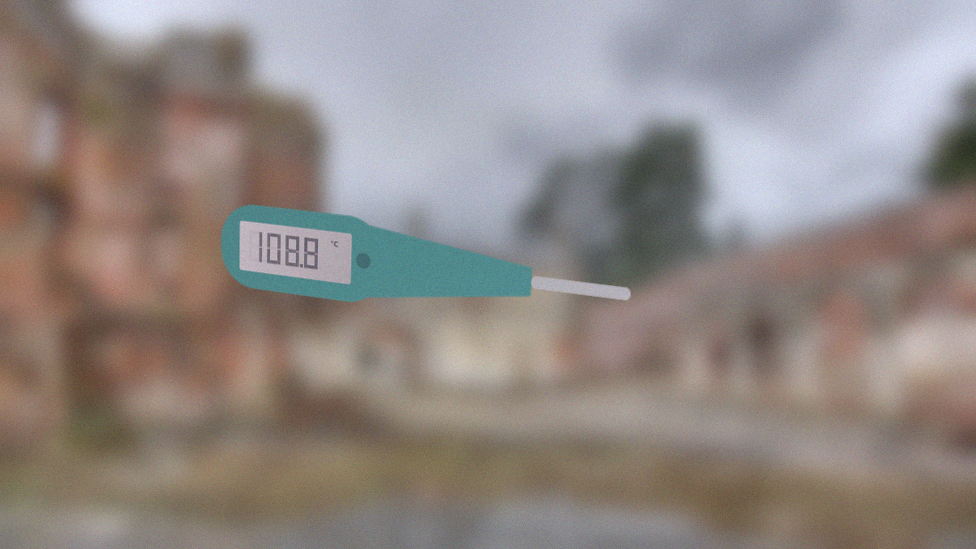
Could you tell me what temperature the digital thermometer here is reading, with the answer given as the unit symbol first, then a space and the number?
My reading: °C 108.8
